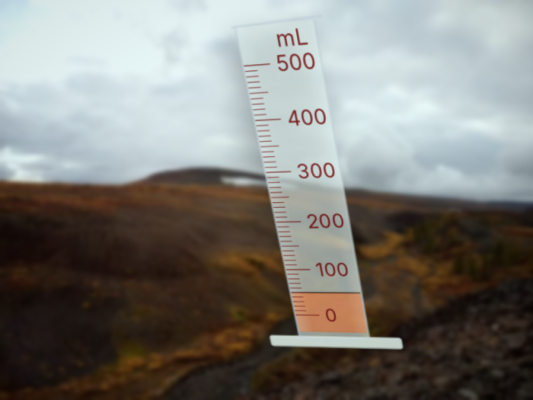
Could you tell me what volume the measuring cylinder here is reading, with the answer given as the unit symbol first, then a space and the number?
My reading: mL 50
